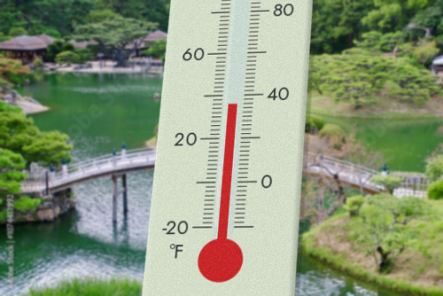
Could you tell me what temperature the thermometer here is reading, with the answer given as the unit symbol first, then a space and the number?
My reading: °F 36
